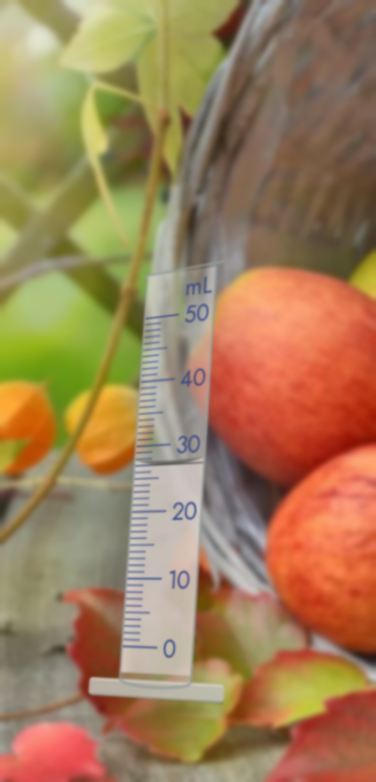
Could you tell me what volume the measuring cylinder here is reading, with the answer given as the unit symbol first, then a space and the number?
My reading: mL 27
